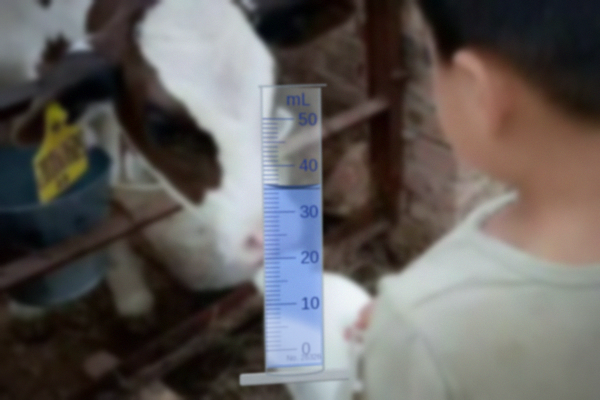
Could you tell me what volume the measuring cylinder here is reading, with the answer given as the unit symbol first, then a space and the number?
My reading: mL 35
